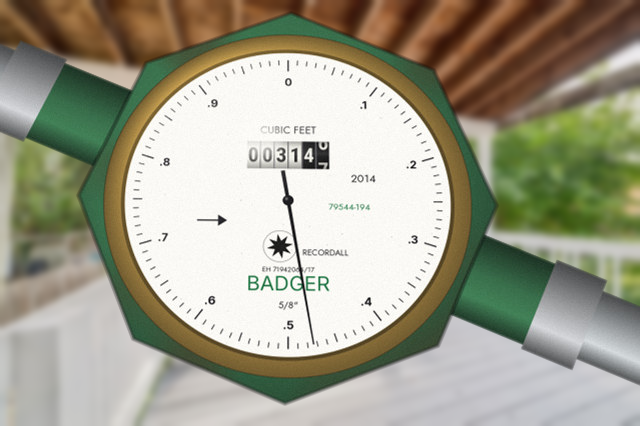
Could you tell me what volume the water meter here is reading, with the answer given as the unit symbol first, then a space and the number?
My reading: ft³ 3146.47
